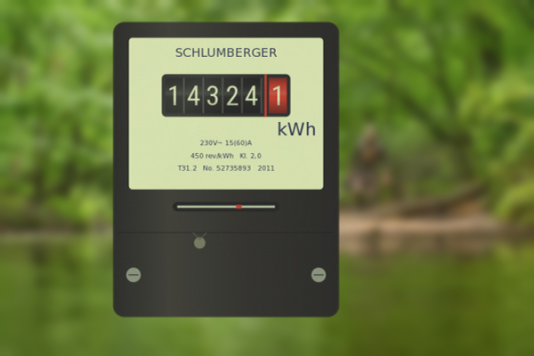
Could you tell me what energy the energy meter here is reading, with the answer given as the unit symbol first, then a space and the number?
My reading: kWh 14324.1
